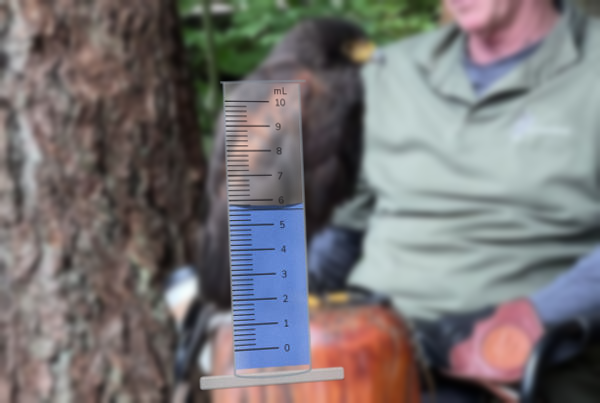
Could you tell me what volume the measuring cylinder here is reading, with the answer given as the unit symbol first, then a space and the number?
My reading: mL 5.6
